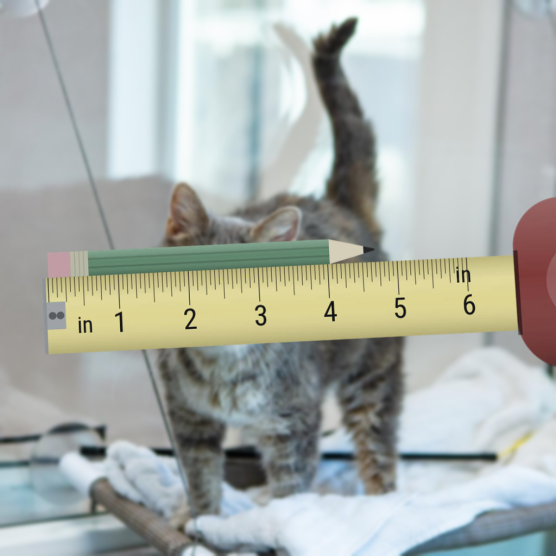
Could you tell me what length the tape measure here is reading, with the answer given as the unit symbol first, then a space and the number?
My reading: in 4.6875
